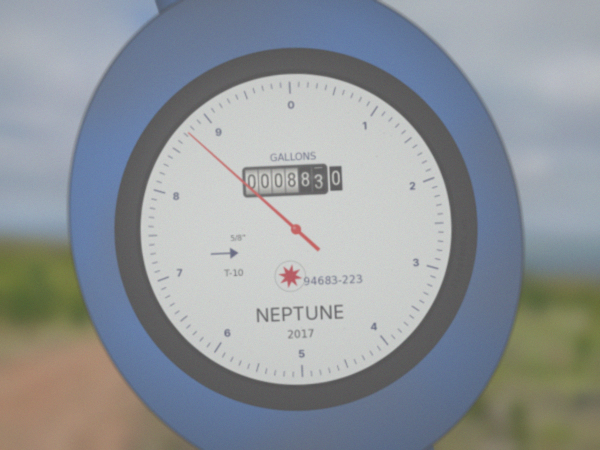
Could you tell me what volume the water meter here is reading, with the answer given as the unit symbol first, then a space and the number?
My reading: gal 8828.7
